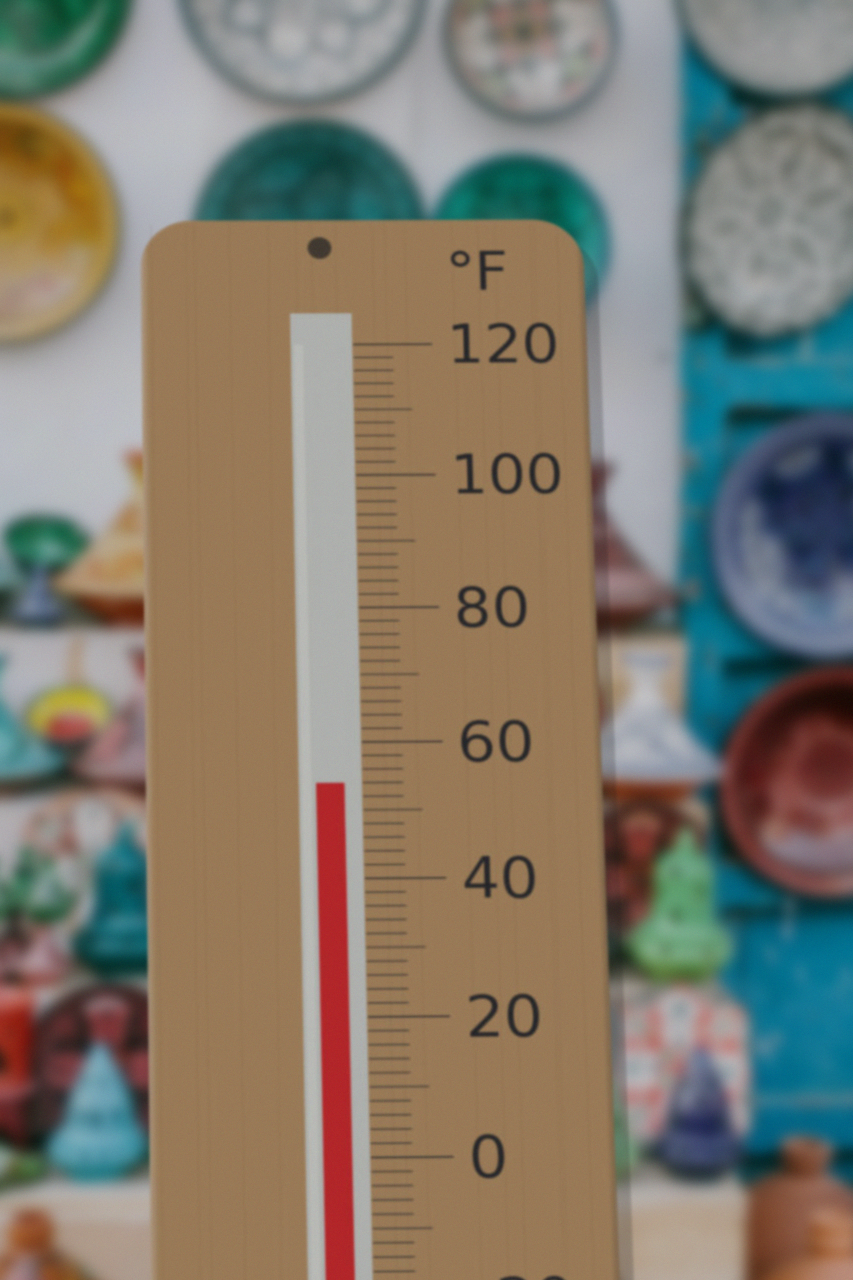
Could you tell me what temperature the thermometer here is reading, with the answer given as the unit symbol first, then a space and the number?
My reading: °F 54
